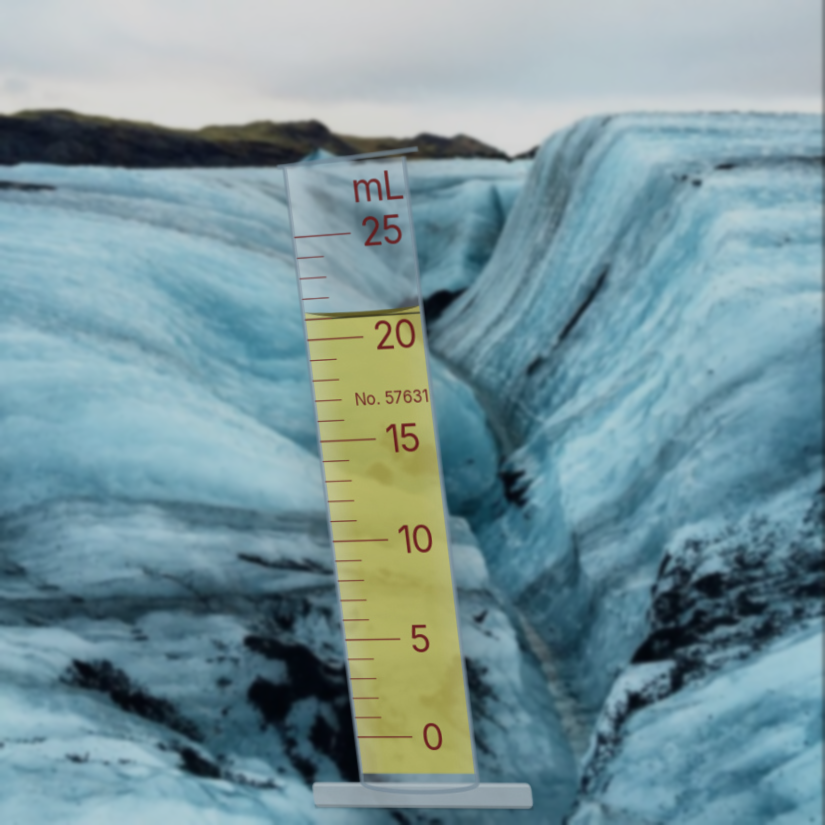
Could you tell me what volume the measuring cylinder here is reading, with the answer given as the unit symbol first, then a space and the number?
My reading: mL 21
